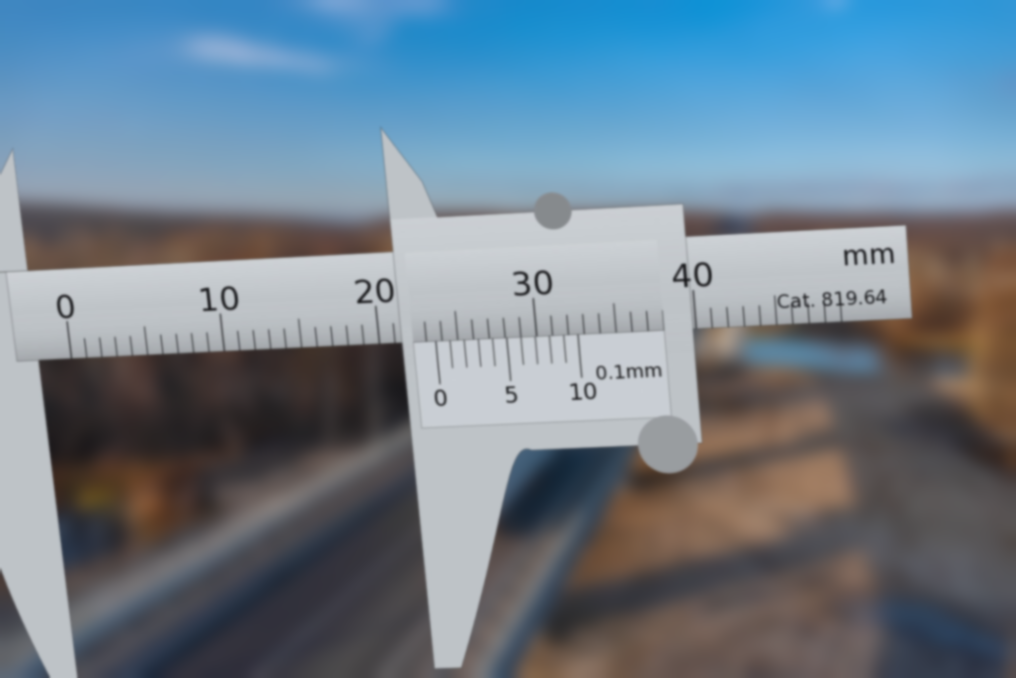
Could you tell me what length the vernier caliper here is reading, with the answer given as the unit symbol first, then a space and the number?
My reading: mm 23.6
